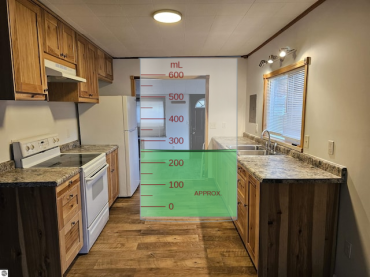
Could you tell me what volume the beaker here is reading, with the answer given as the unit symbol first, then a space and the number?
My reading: mL 250
